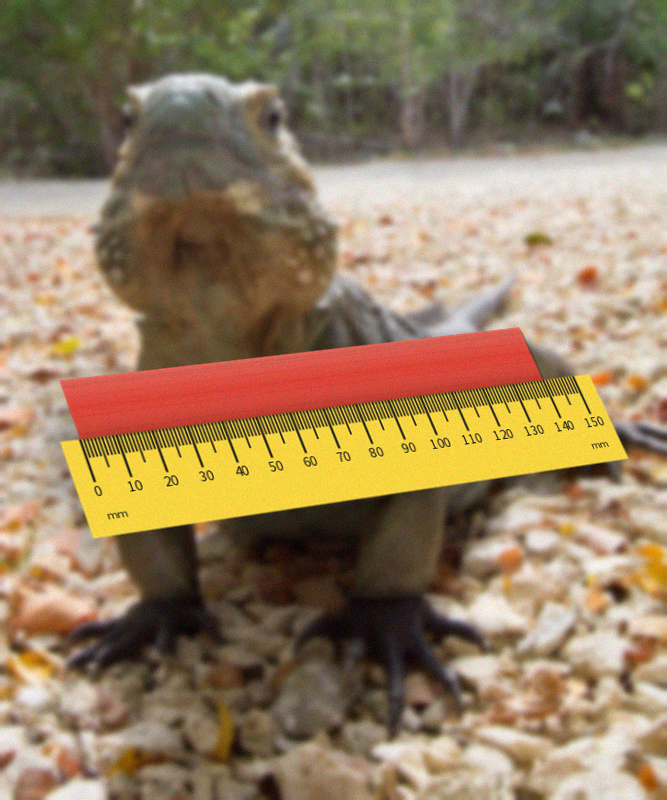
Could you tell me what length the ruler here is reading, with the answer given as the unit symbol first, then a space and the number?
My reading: mm 140
